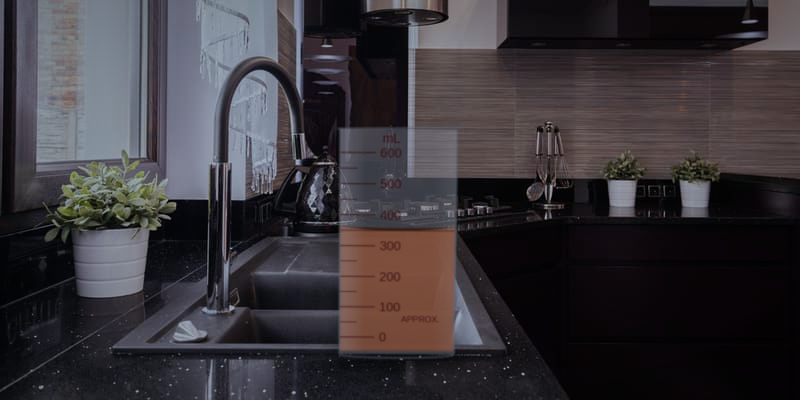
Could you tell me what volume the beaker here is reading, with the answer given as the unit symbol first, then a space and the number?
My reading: mL 350
